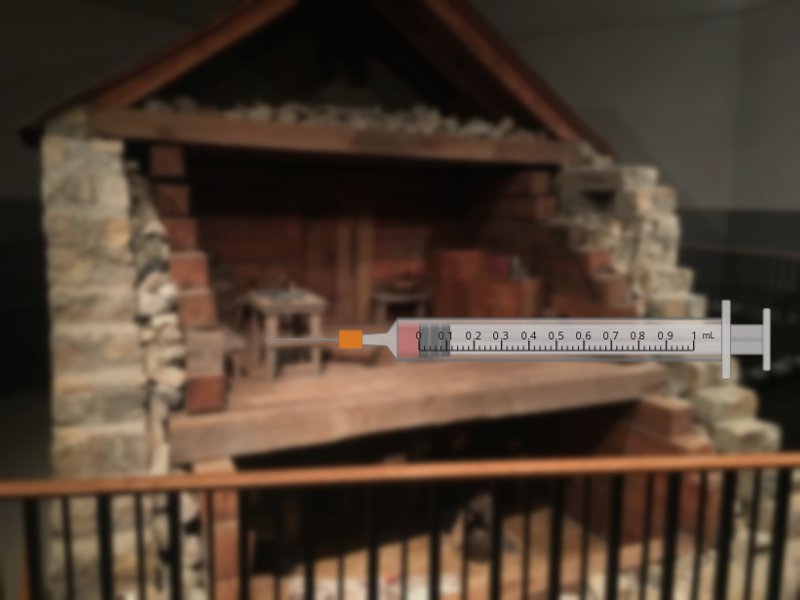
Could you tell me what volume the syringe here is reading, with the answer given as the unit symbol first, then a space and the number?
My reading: mL 0
